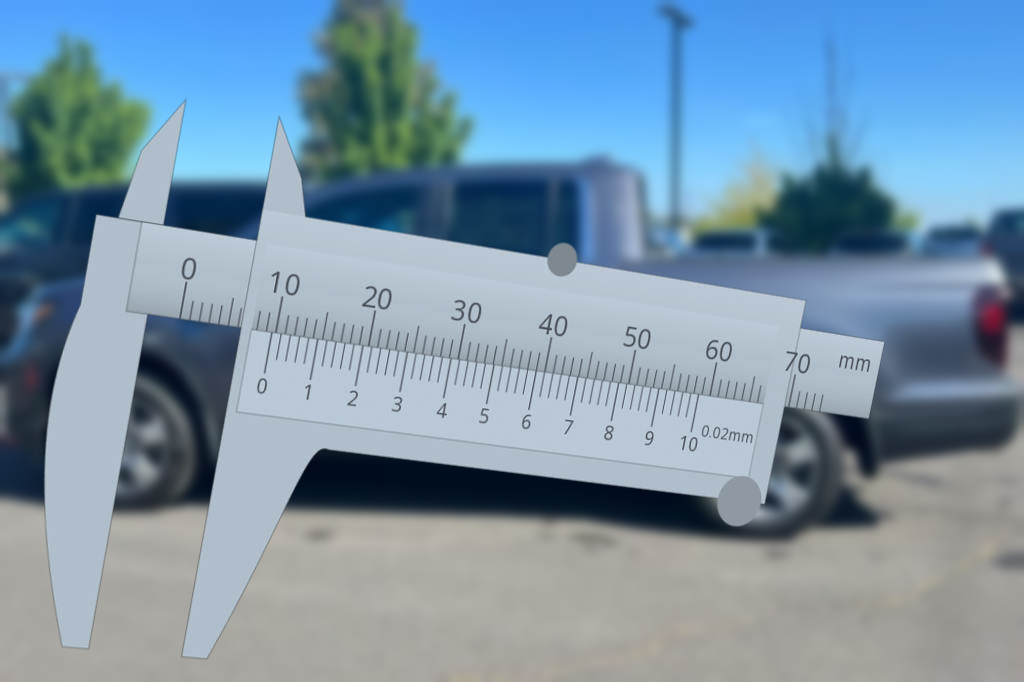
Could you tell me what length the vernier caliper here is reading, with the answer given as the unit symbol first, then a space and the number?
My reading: mm 9.6
